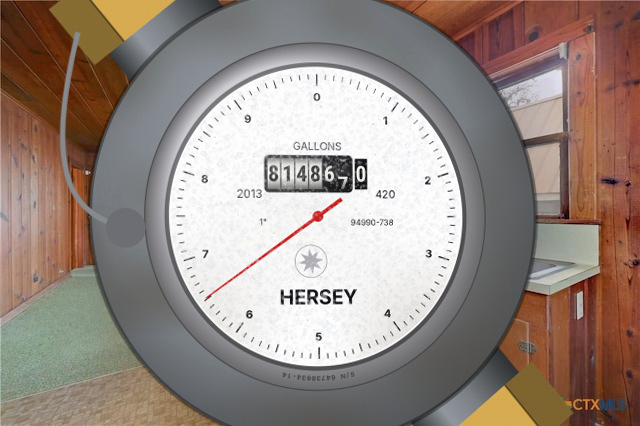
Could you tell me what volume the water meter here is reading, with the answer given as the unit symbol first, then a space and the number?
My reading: gal 8148666.5
